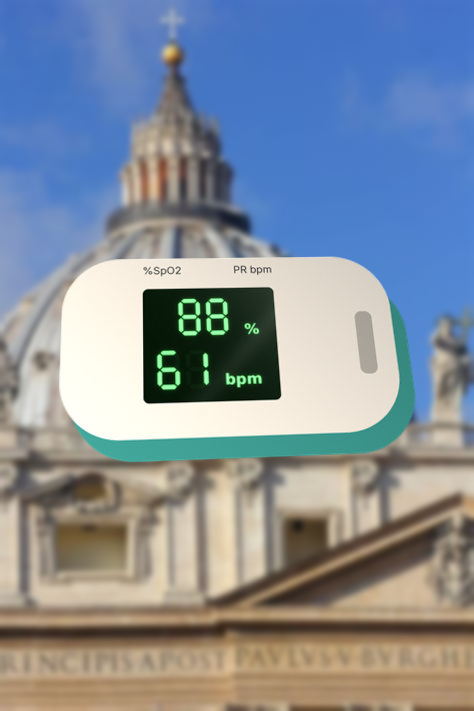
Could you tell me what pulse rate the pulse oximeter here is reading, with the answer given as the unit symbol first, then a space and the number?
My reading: bpm 61
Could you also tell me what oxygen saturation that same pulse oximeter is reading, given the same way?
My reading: % 88
